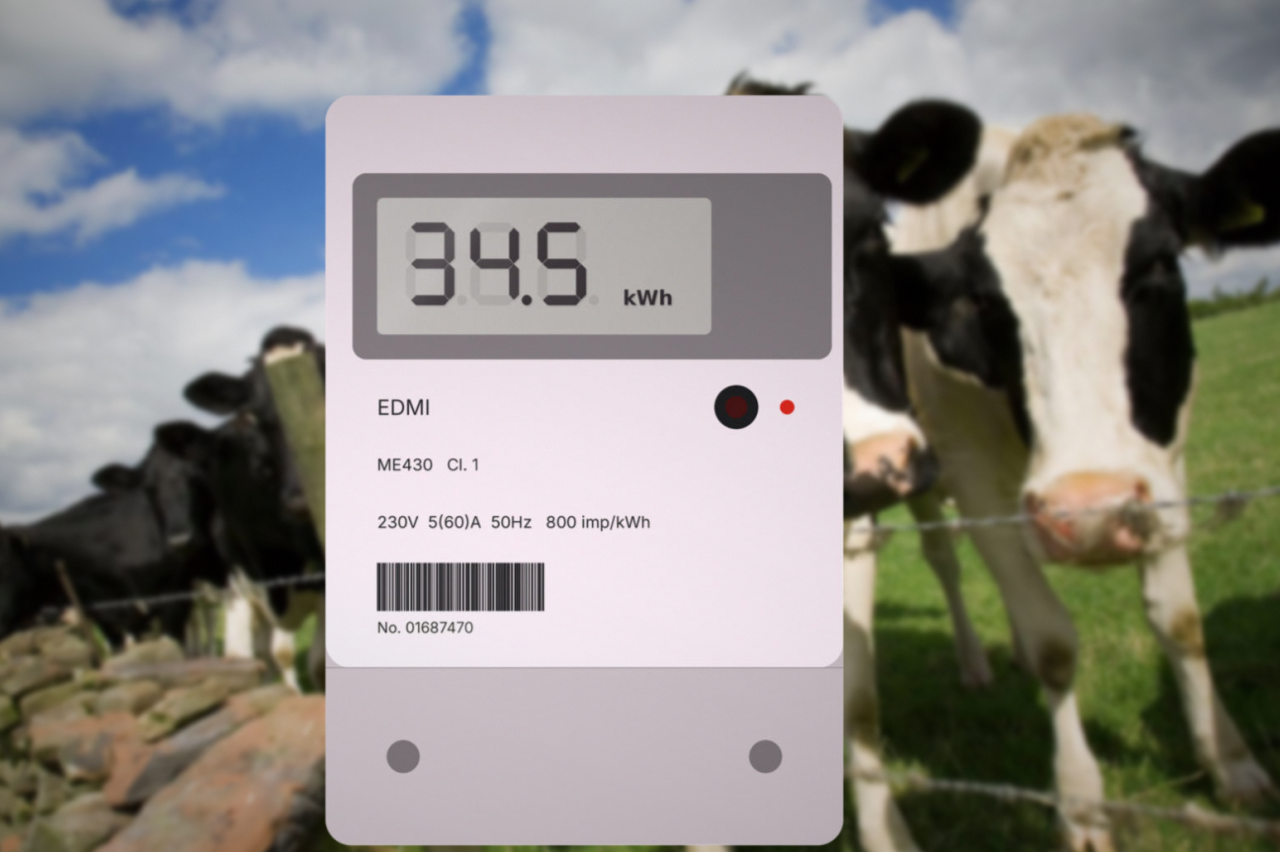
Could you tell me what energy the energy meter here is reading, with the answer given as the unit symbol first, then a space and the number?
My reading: kWh 34.5
